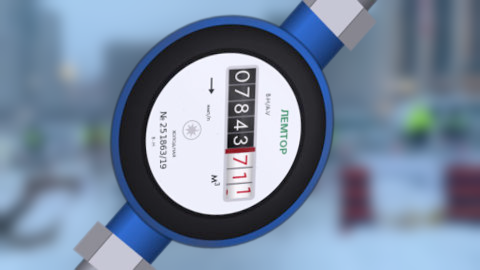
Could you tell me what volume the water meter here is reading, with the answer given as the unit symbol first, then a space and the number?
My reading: m³ 7843.711
